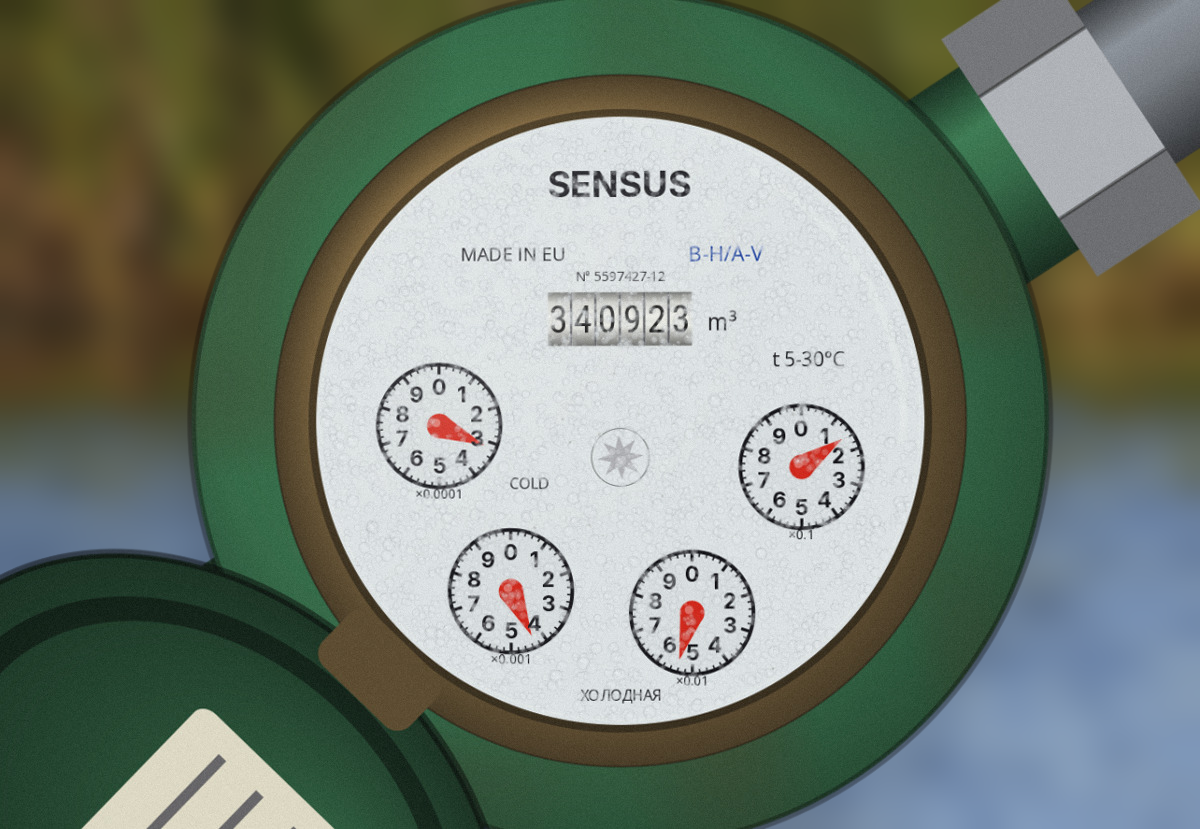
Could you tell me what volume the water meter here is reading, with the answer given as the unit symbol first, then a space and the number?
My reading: m³ 340923.1543
